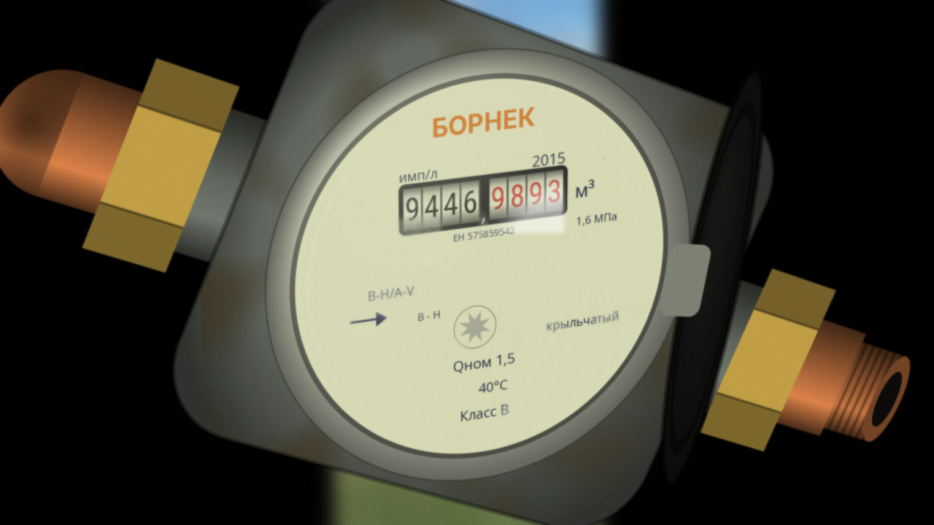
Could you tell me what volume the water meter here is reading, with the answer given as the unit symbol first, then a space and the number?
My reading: m³ 9446.9893
